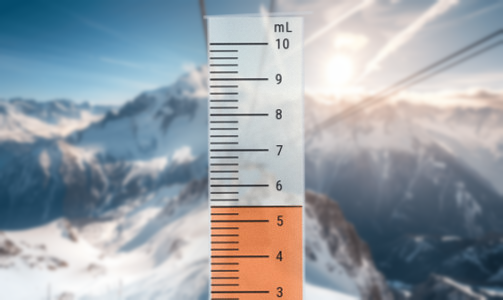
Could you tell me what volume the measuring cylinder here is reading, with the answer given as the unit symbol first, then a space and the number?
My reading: mL 5.4
